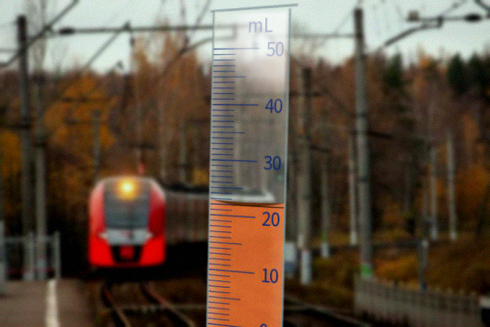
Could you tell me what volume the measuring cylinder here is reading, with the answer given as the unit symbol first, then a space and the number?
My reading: mL 22
